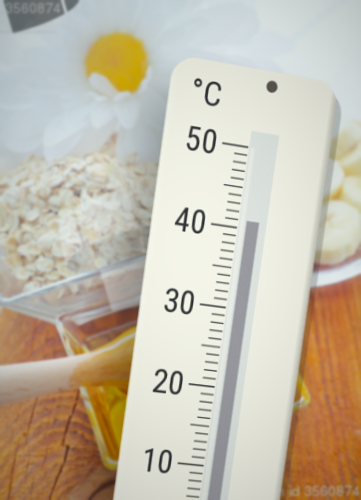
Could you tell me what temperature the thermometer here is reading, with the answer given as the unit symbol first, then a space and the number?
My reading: °C 41
